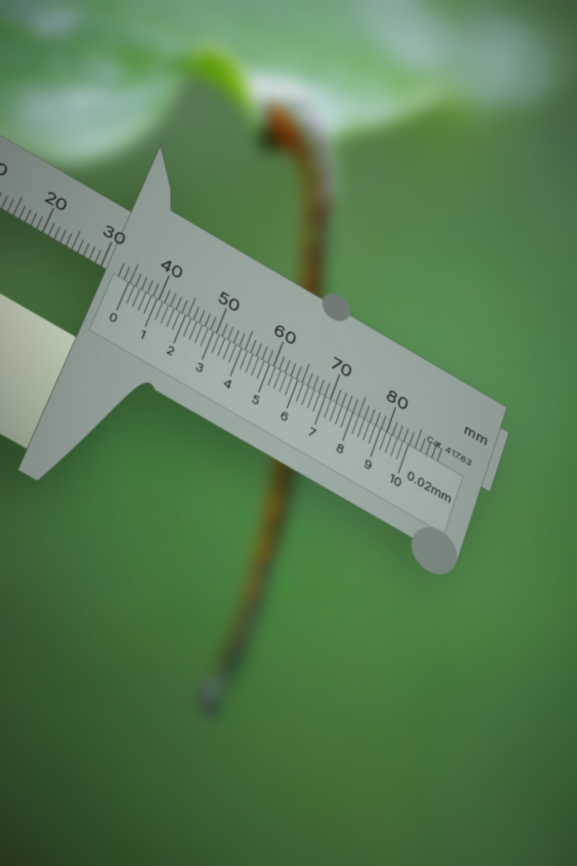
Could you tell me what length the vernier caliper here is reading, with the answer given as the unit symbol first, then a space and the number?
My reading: mm 34.8
